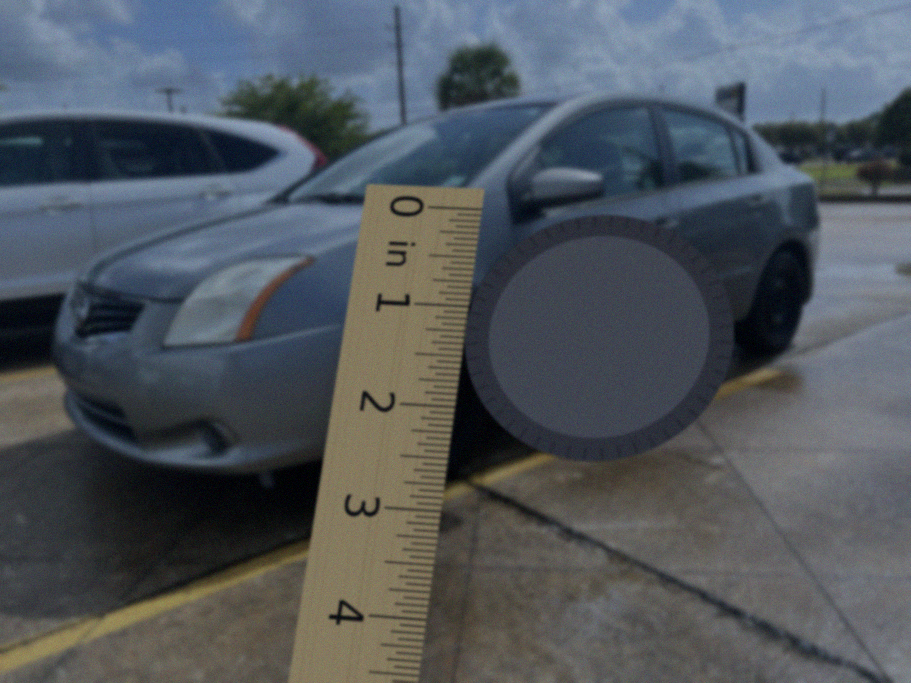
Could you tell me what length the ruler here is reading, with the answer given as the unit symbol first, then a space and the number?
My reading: in 2.4375
